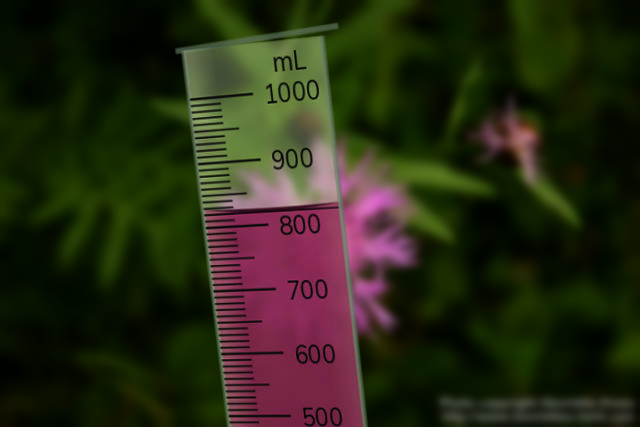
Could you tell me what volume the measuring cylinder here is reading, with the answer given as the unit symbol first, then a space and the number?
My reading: mL 820
